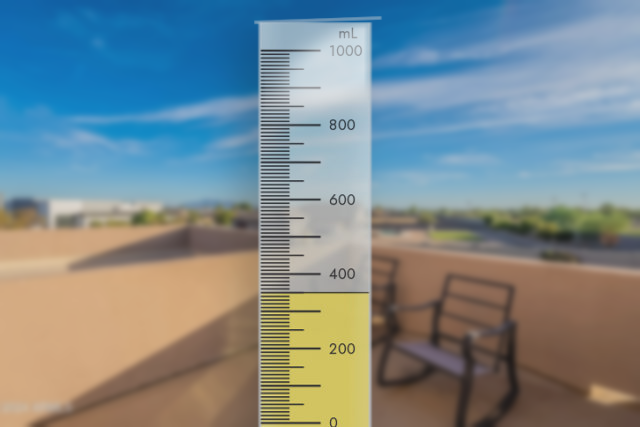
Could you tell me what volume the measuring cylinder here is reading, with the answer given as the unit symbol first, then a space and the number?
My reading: mL 350
